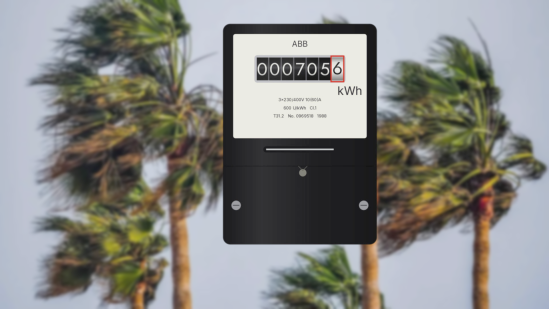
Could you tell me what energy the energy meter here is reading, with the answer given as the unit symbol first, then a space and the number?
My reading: kWh 705.6
